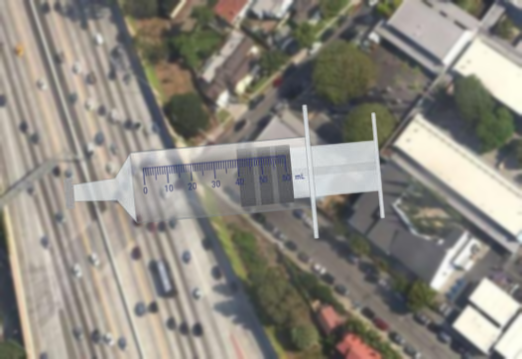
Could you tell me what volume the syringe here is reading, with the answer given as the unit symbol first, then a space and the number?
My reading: mL 40
